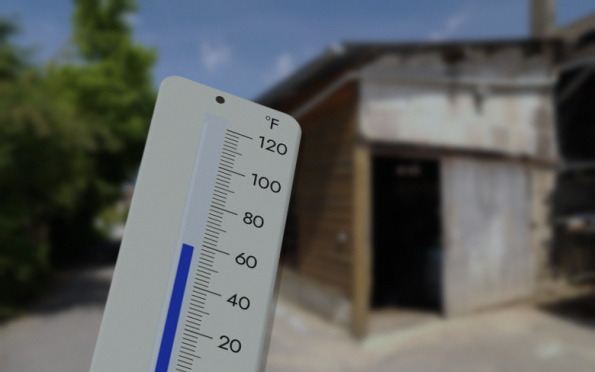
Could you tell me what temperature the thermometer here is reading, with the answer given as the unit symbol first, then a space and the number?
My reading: °F 58
